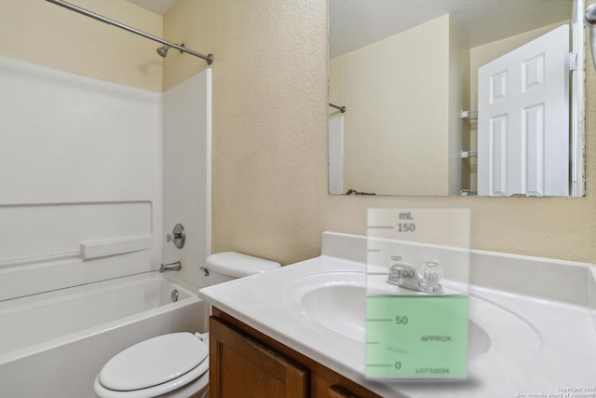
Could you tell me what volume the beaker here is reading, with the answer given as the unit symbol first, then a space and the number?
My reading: mL 75
